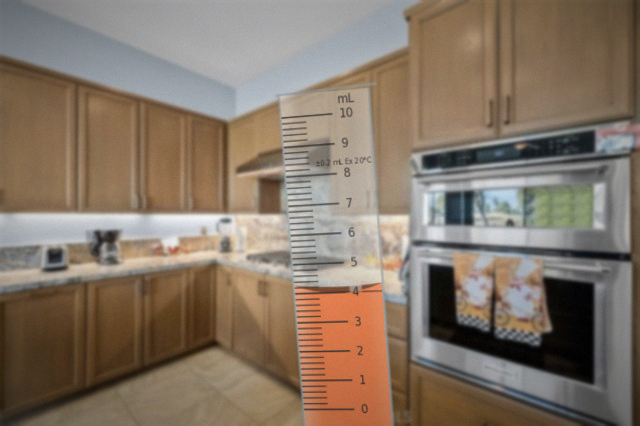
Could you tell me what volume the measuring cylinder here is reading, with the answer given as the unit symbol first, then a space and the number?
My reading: mL 4
